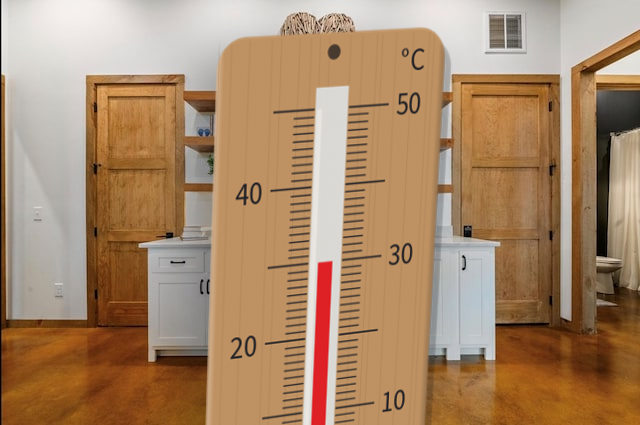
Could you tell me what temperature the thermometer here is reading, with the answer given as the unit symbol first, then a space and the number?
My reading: °C 30
